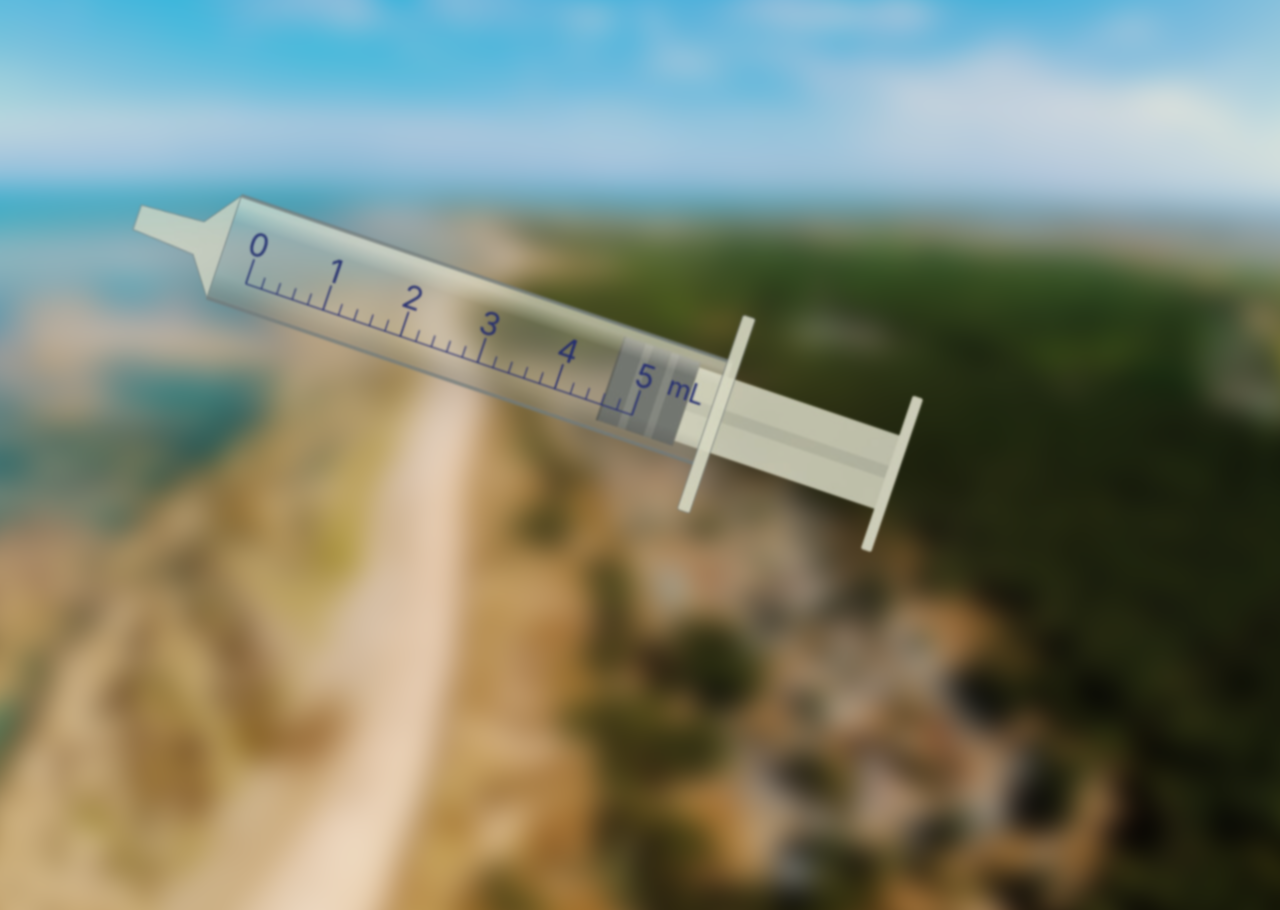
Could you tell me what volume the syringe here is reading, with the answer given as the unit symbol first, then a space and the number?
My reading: mL 4.6
